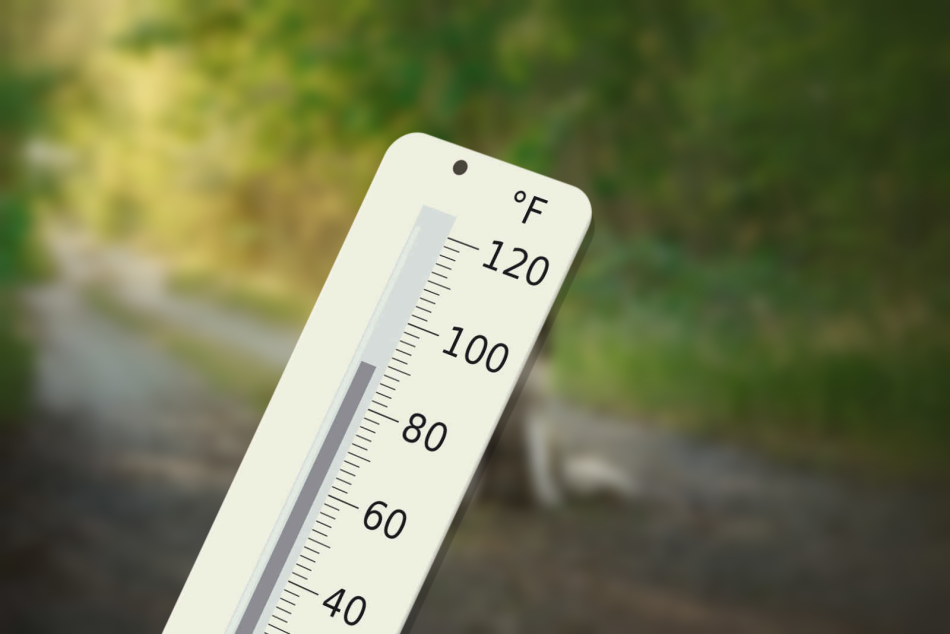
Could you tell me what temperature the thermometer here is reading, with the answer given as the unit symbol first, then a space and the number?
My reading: °F 89
